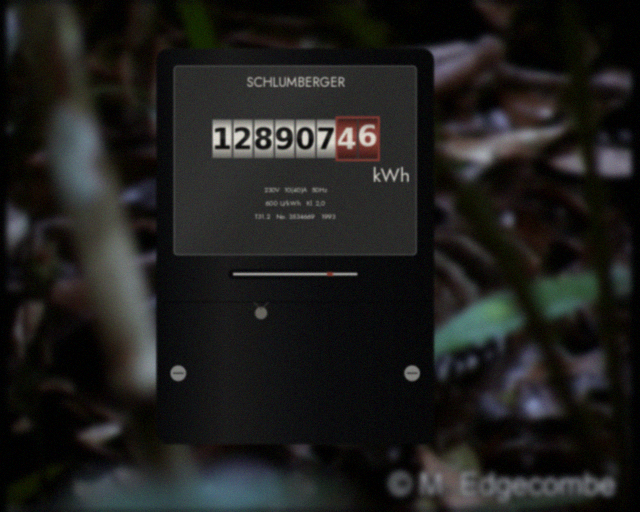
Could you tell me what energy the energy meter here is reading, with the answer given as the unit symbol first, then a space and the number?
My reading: kWh 128907.46
